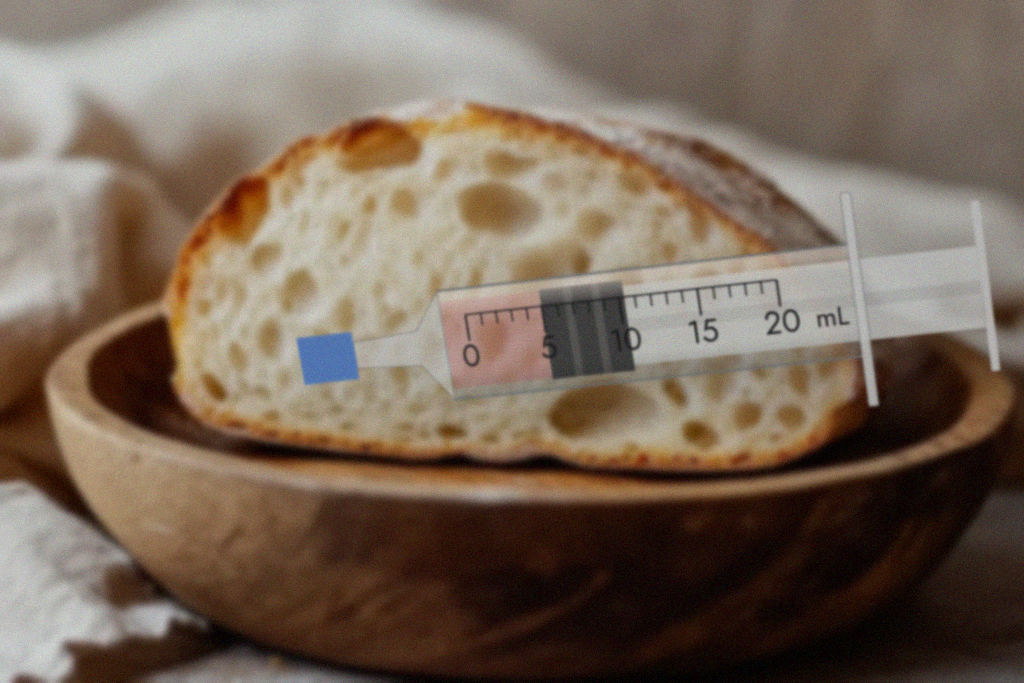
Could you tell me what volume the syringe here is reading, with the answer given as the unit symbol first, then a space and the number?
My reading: mL 5
